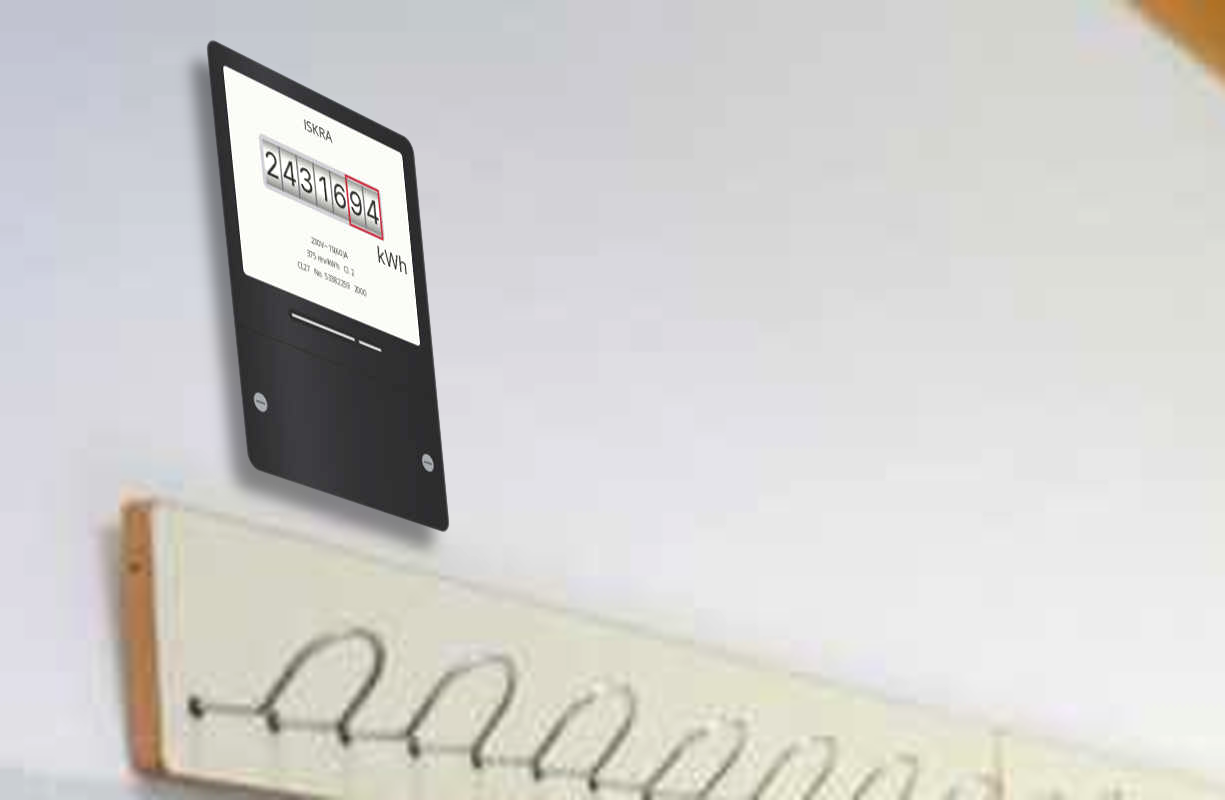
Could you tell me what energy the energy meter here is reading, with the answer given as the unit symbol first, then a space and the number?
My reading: kWh 24316.94
